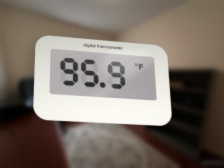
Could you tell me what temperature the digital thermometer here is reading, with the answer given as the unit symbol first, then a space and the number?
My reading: °F 95.9
